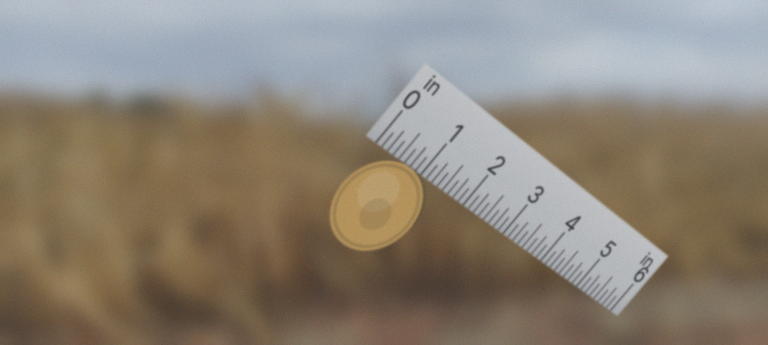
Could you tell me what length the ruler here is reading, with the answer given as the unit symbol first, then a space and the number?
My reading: in 1.5
